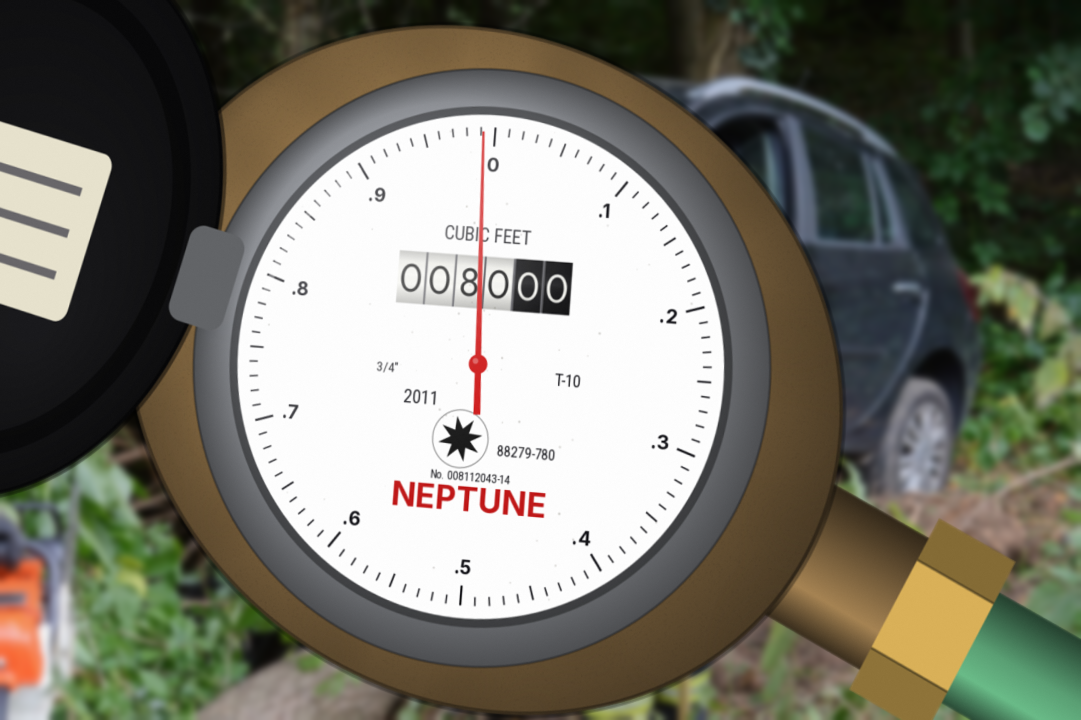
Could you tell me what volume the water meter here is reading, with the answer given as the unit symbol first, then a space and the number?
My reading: ft³ 7999.99
